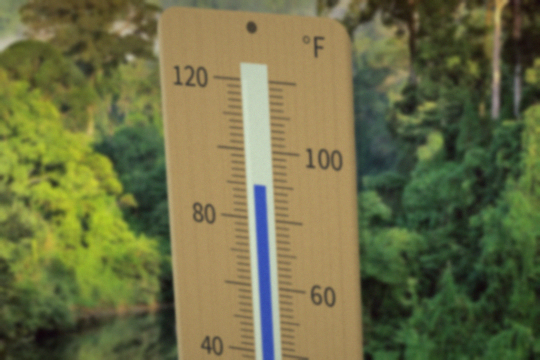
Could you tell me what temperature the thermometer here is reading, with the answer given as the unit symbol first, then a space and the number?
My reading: °F 90
